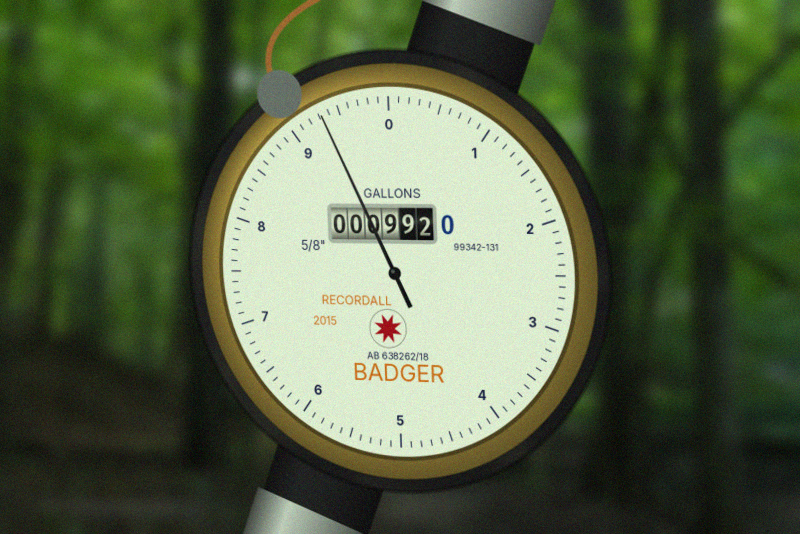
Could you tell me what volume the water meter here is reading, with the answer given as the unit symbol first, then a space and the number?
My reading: gal 9919.3
